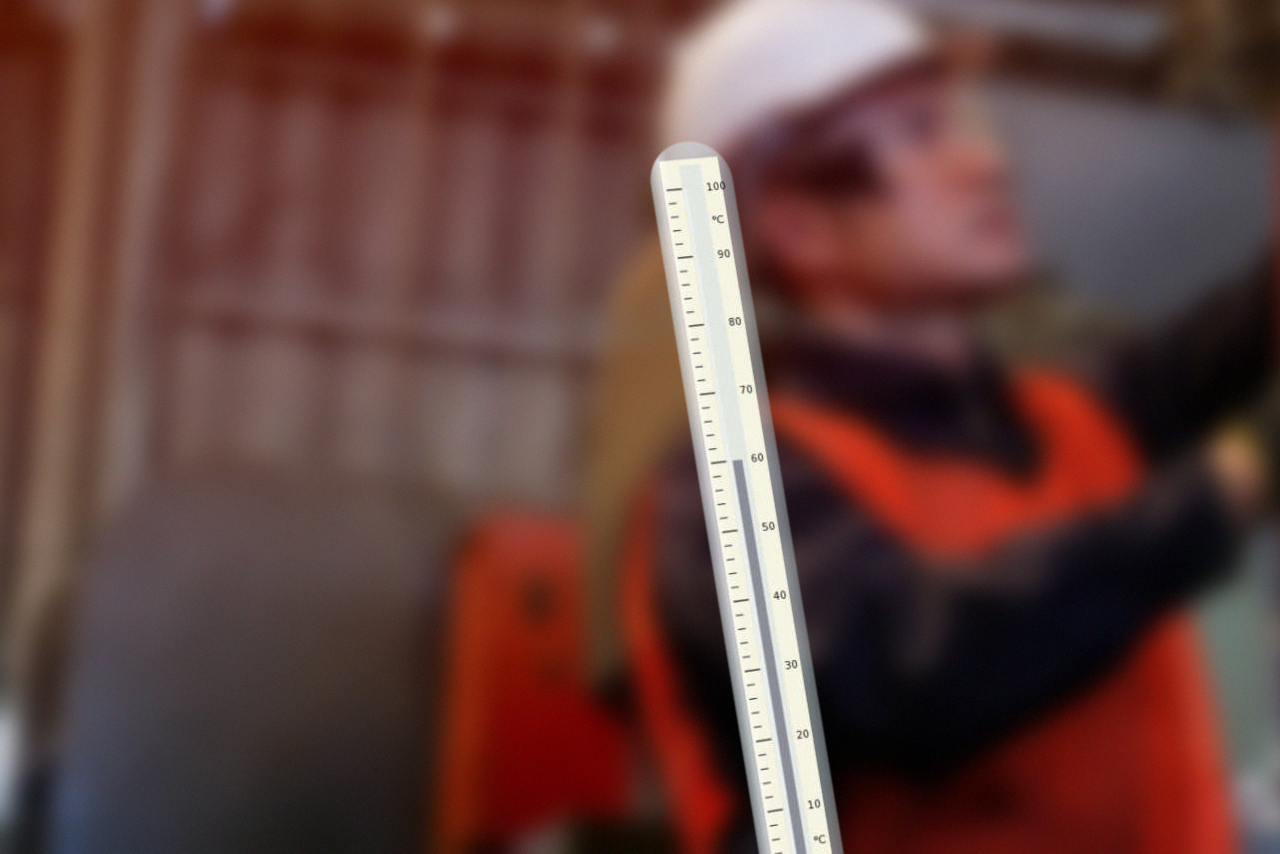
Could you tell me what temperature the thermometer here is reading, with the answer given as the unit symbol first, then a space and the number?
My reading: °C 60
